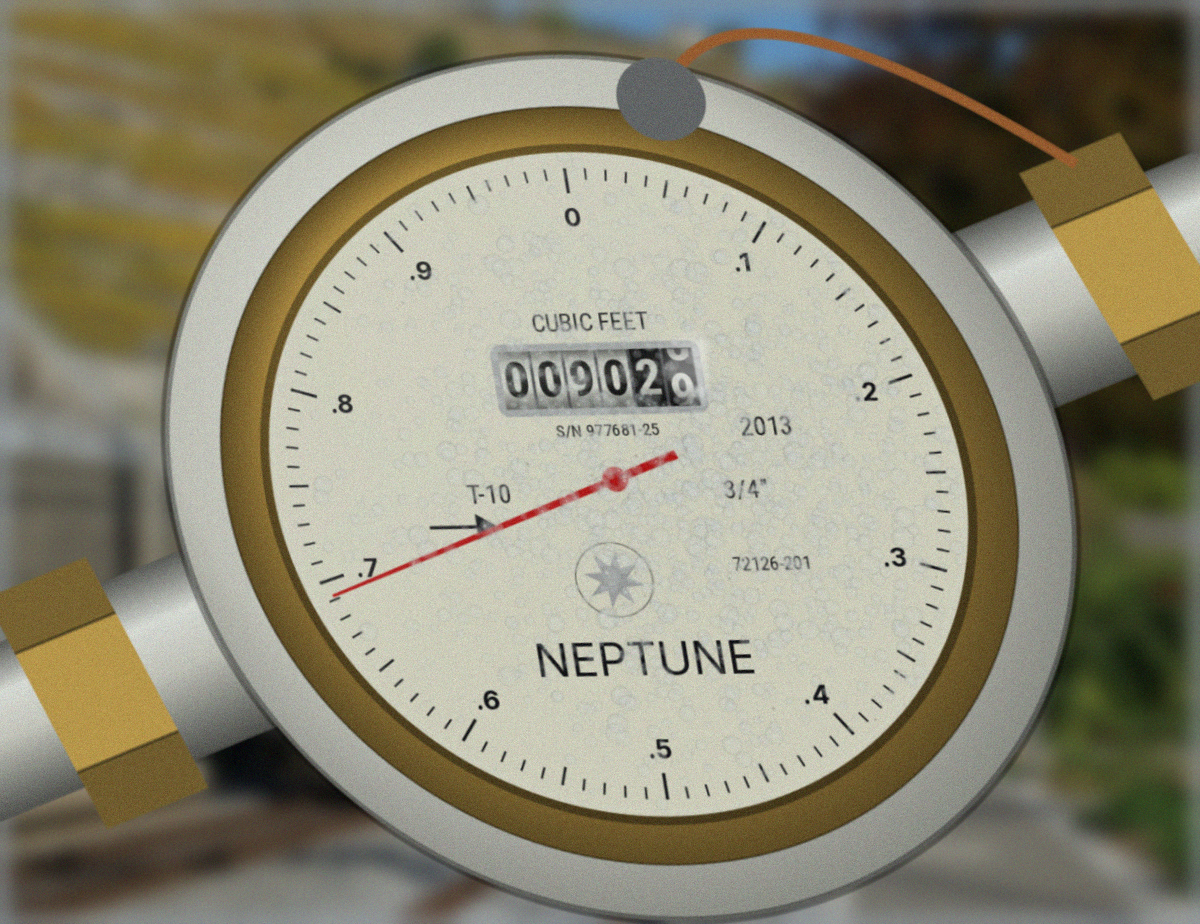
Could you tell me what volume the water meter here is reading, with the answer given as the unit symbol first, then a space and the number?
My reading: ft³ 9028.69
